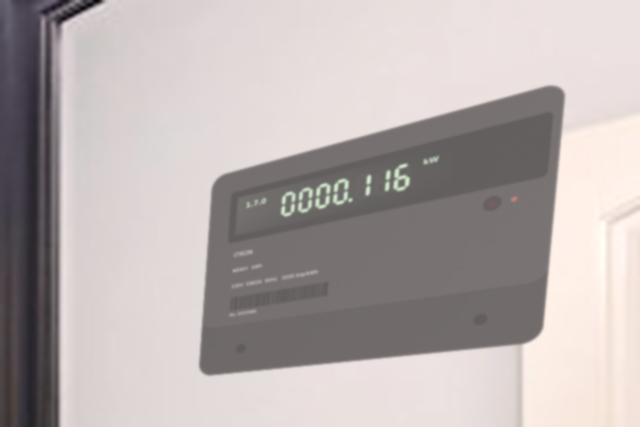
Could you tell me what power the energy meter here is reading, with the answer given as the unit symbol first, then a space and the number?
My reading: kW 0.116
